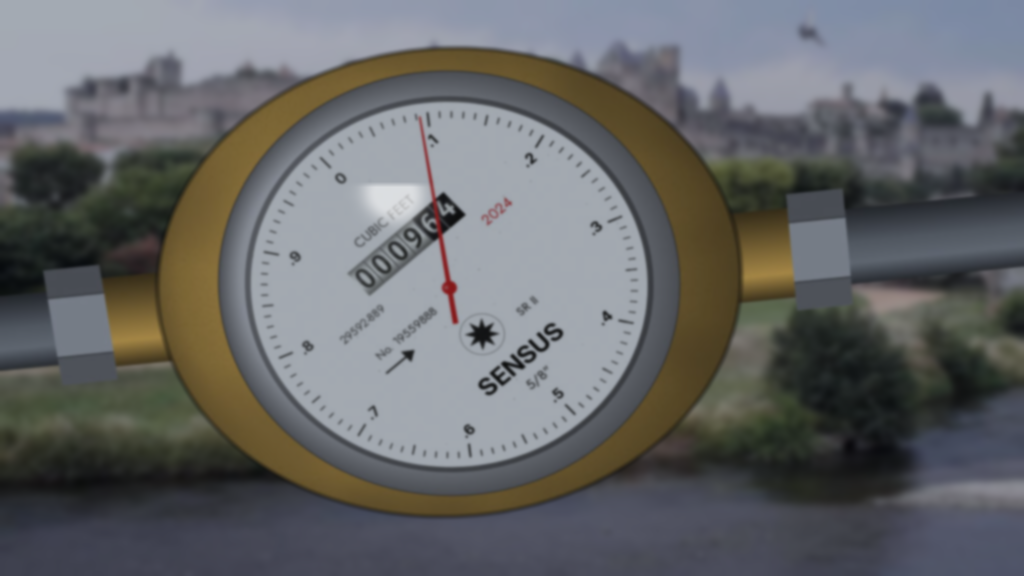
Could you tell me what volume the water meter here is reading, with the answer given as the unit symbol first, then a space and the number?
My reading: ft³ 964.09
